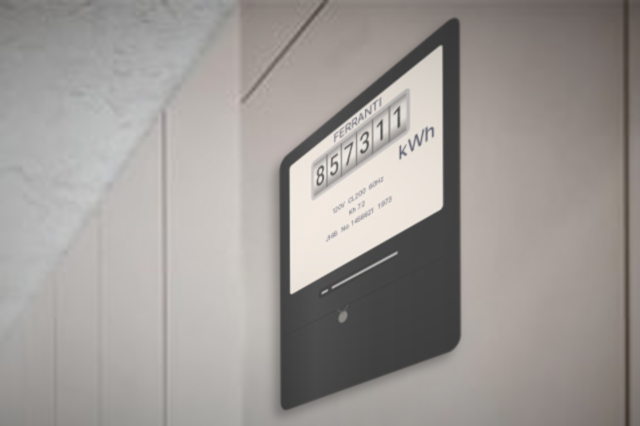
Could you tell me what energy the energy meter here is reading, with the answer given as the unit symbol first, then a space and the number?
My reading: kWh 857311
